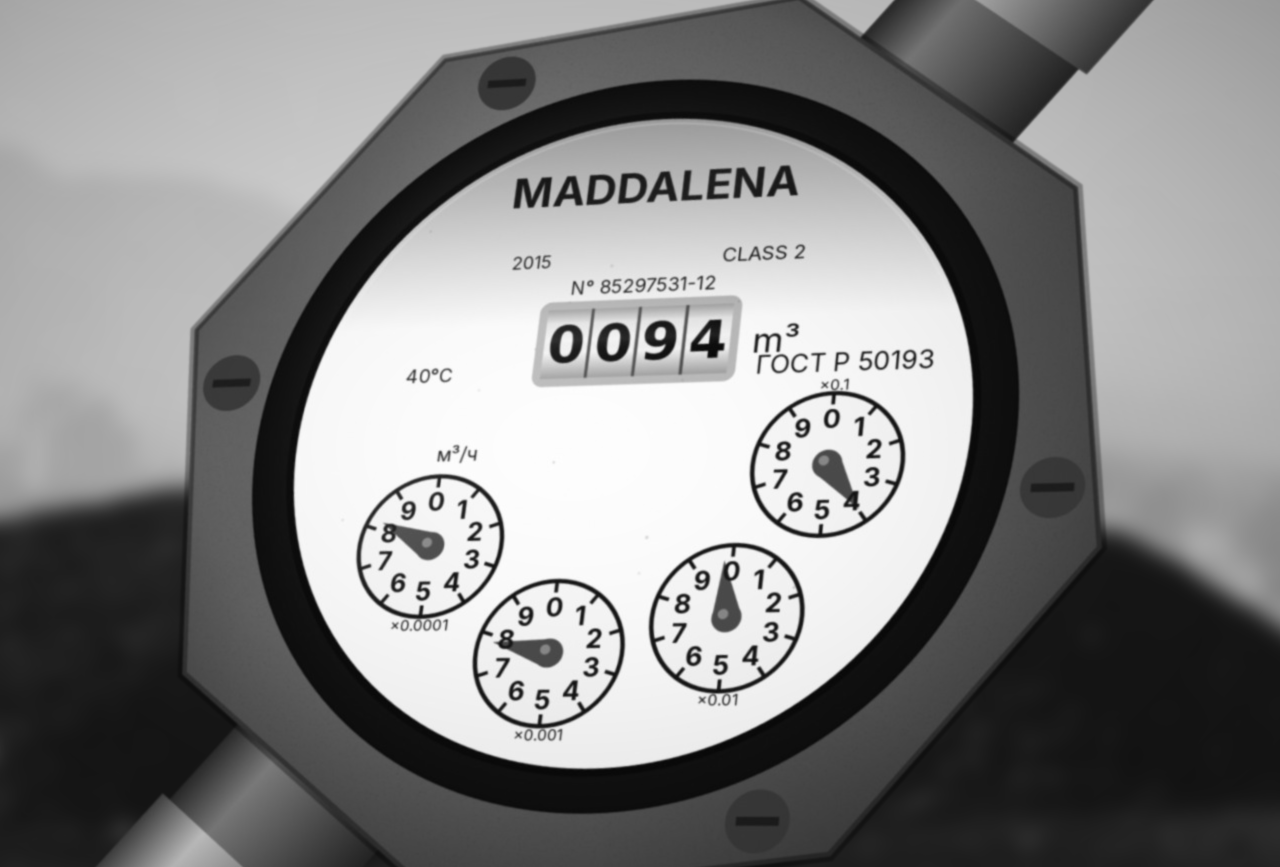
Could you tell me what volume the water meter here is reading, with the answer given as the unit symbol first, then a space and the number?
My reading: m³ 94.3978
